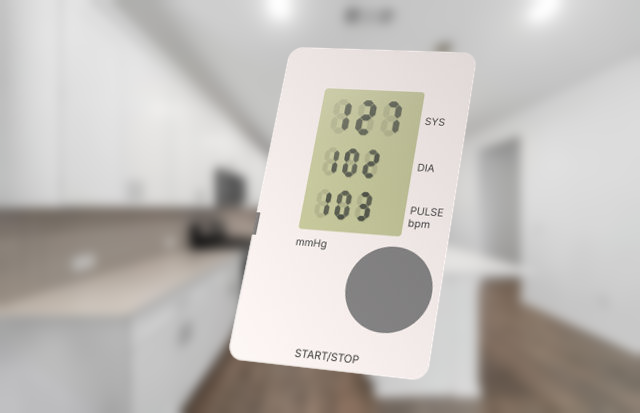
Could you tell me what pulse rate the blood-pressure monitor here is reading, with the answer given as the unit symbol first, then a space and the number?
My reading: bpm 103
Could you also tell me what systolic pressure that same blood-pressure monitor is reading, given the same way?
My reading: mmHg 127
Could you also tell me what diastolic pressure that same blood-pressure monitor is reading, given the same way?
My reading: mmHg 102
